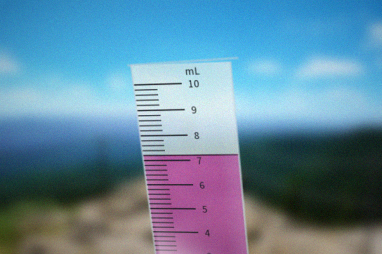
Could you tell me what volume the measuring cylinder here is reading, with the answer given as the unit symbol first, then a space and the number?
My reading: mL 7.2
